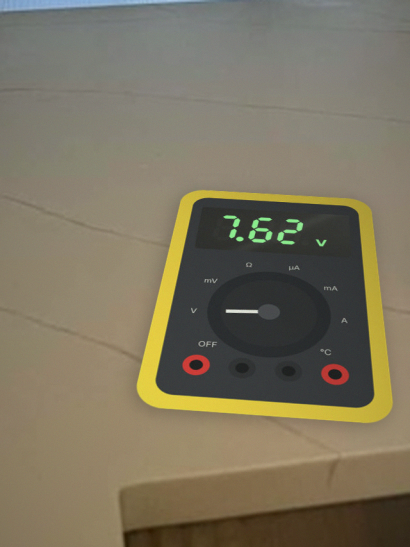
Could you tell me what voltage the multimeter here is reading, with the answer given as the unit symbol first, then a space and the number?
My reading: V 7.62
